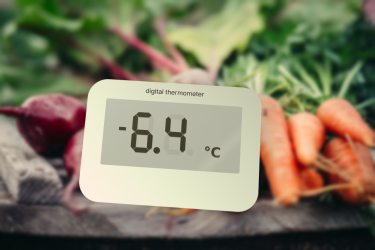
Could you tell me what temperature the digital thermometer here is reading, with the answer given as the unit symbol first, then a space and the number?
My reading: °C -6.4
